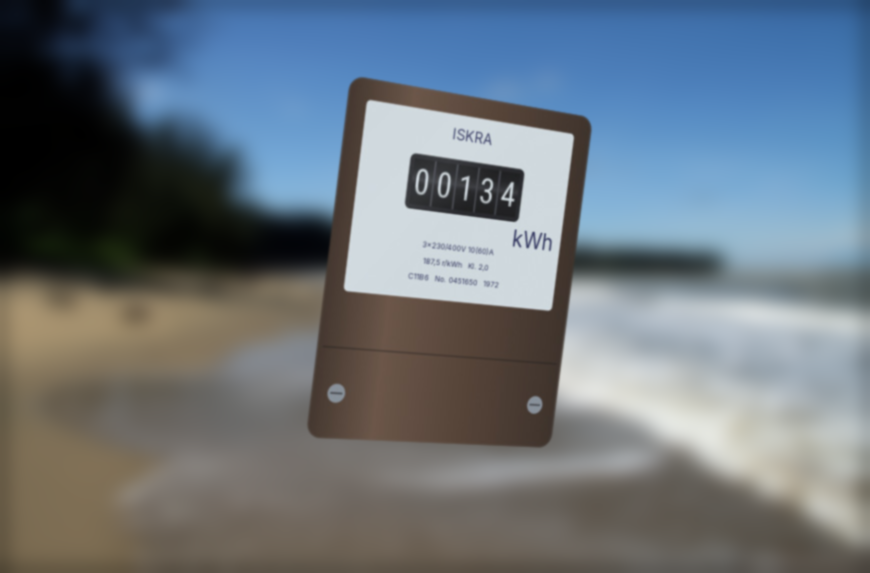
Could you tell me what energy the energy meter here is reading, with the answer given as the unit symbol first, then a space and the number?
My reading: kWh 134
